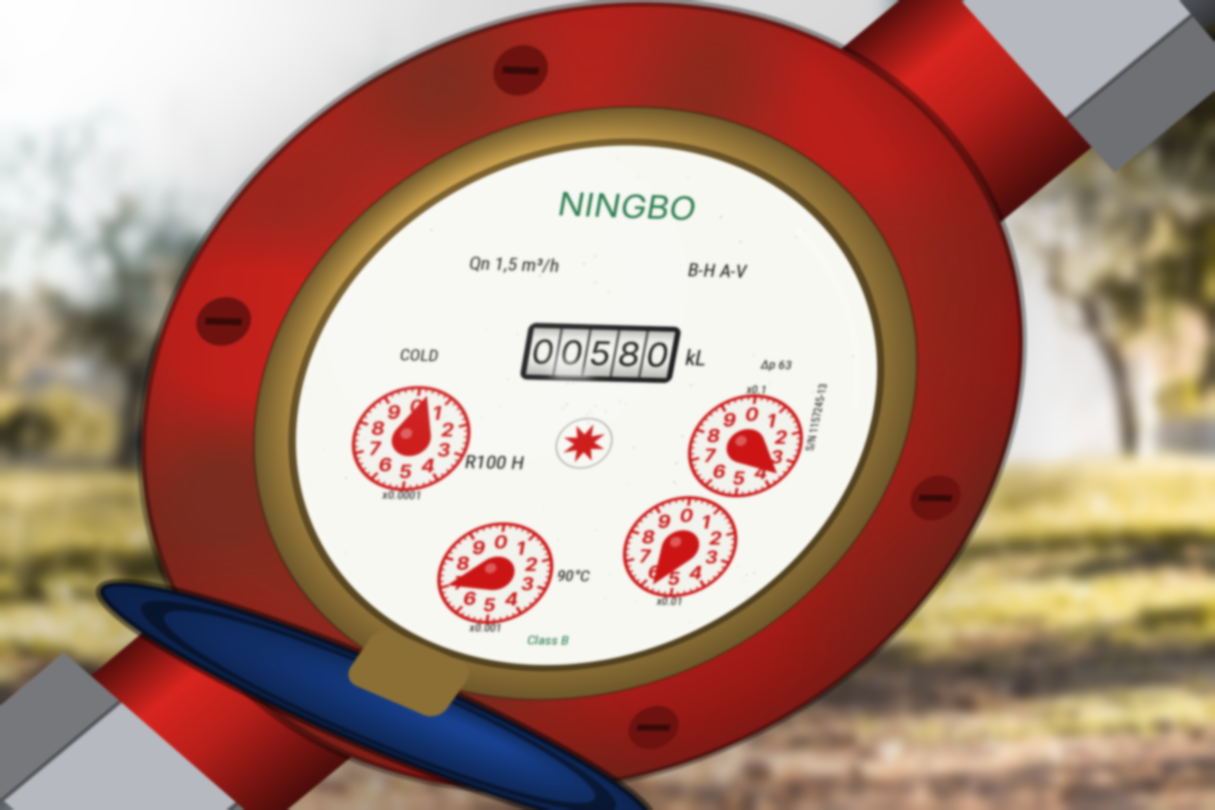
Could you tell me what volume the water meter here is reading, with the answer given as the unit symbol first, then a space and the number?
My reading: kL 580.3570
